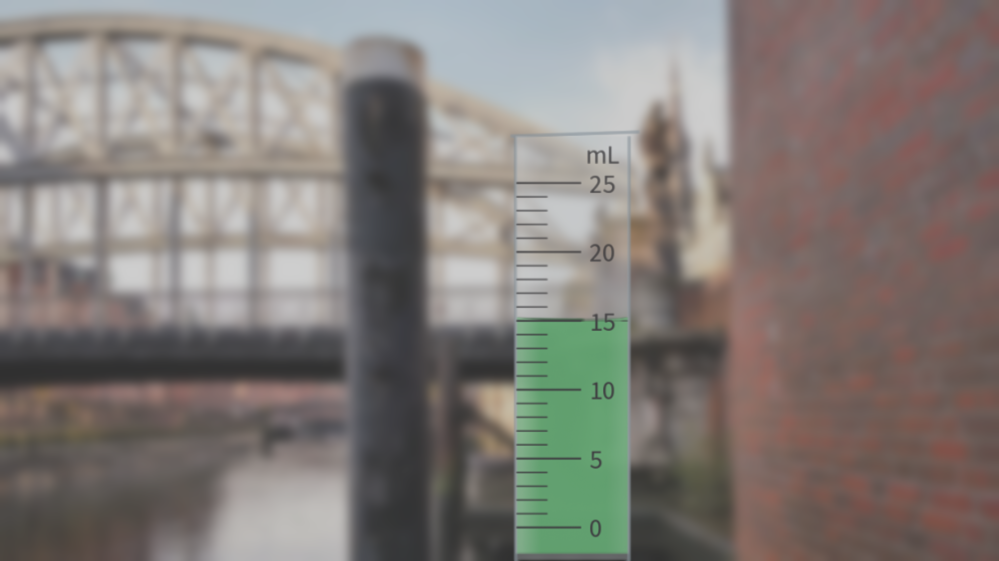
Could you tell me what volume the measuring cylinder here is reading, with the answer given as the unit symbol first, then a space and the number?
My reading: mL 15
